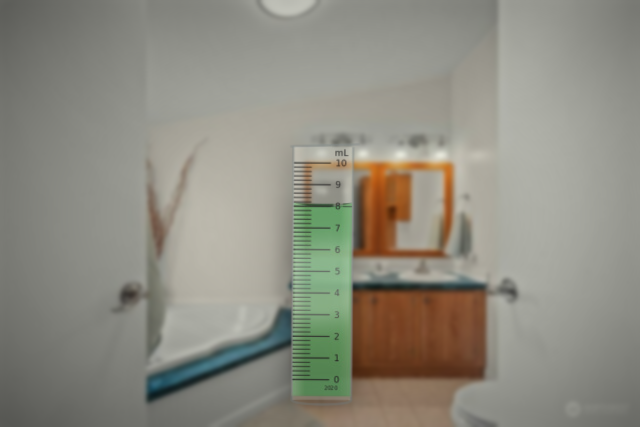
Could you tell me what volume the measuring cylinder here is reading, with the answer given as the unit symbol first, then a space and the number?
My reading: mL 8
